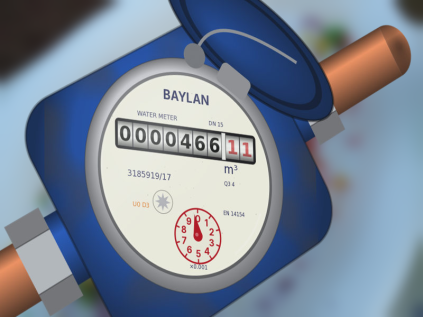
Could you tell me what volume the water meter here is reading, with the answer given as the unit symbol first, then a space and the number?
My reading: m³ 466.109
